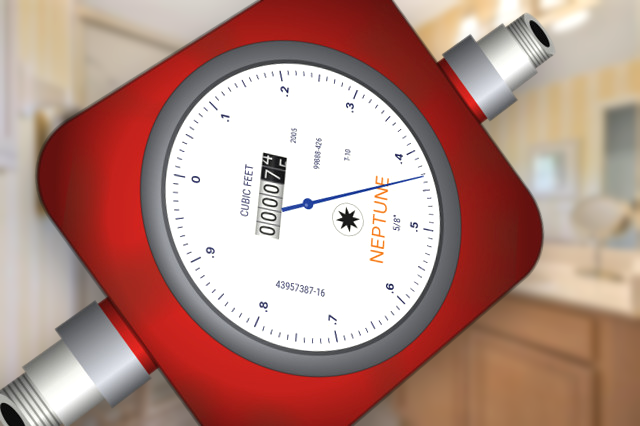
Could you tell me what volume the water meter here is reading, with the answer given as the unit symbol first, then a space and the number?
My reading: ft³ 74.43
